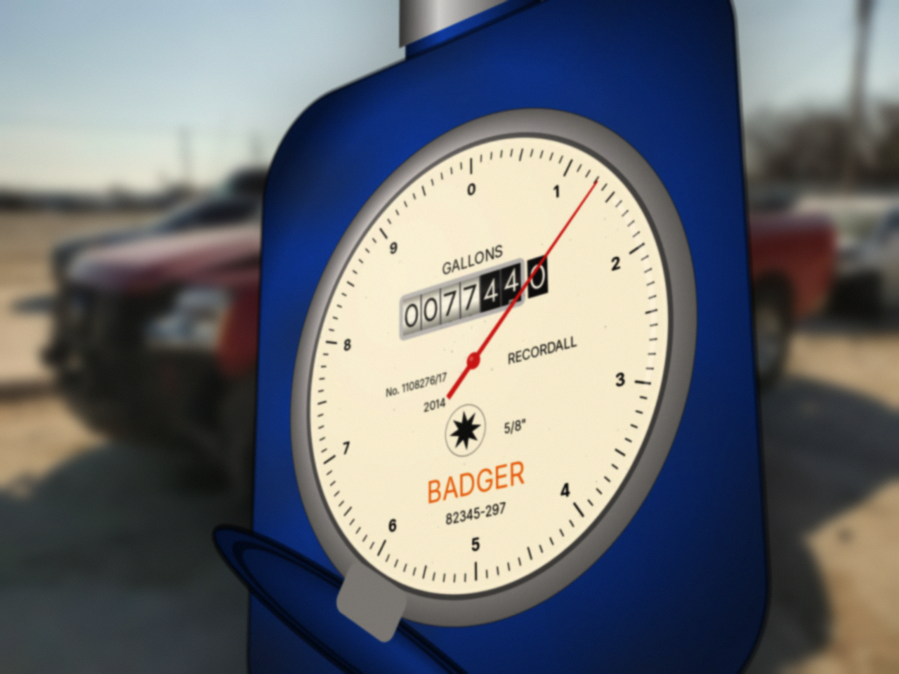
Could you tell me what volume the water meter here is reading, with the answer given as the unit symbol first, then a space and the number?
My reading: gal 77441.3
